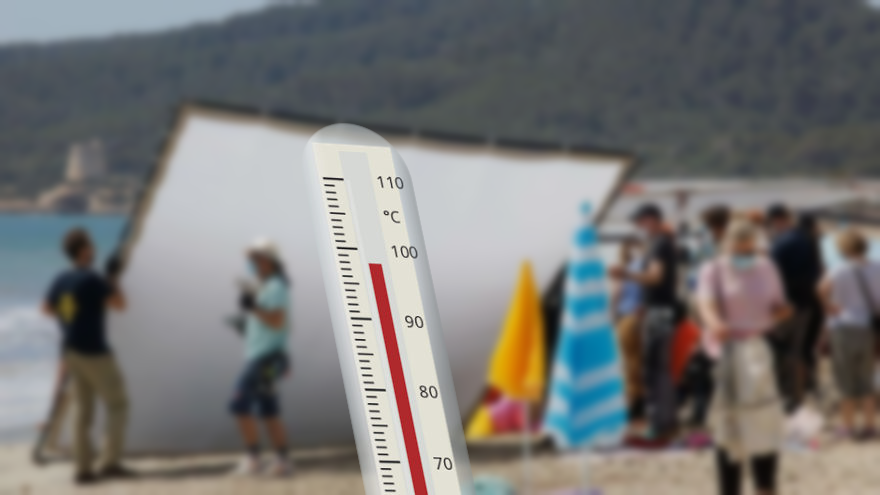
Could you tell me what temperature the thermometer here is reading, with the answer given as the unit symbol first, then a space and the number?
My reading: °C 98
